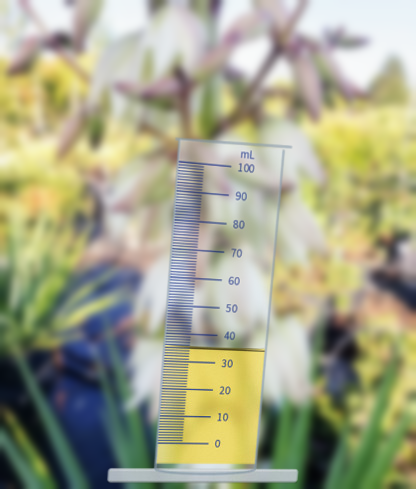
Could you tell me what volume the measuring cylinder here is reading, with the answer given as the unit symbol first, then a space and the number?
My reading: mL 35
